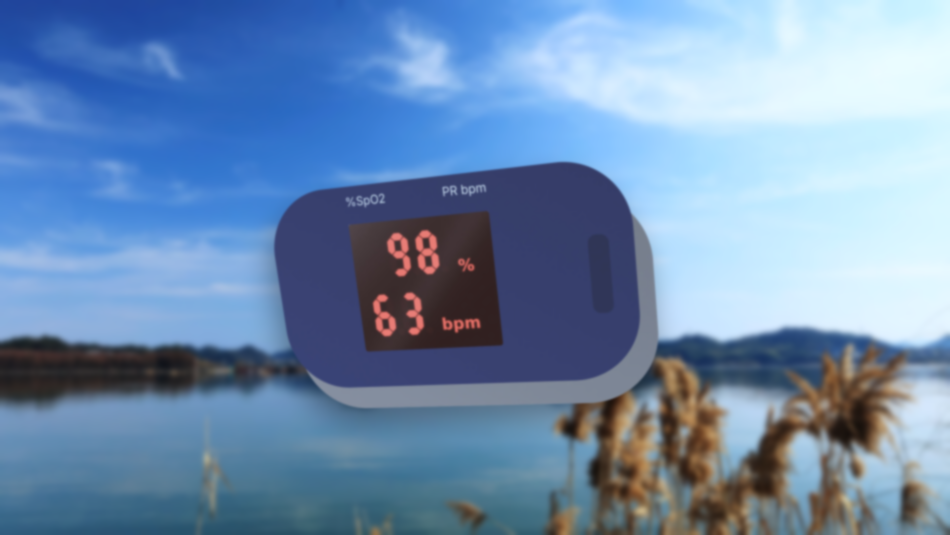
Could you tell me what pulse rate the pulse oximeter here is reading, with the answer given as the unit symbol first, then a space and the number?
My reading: bpm 63
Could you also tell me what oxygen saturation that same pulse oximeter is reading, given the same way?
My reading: % 98
